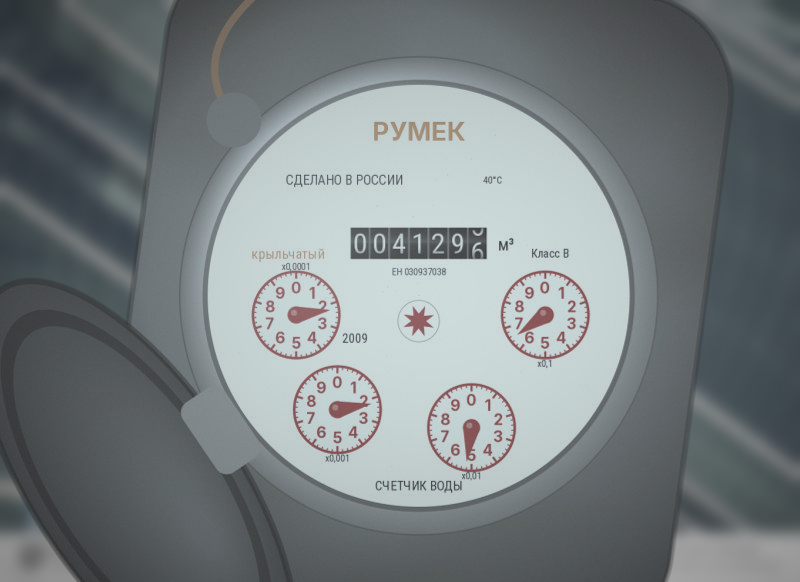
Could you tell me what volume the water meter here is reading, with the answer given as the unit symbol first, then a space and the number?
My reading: m³ 41295.6522
